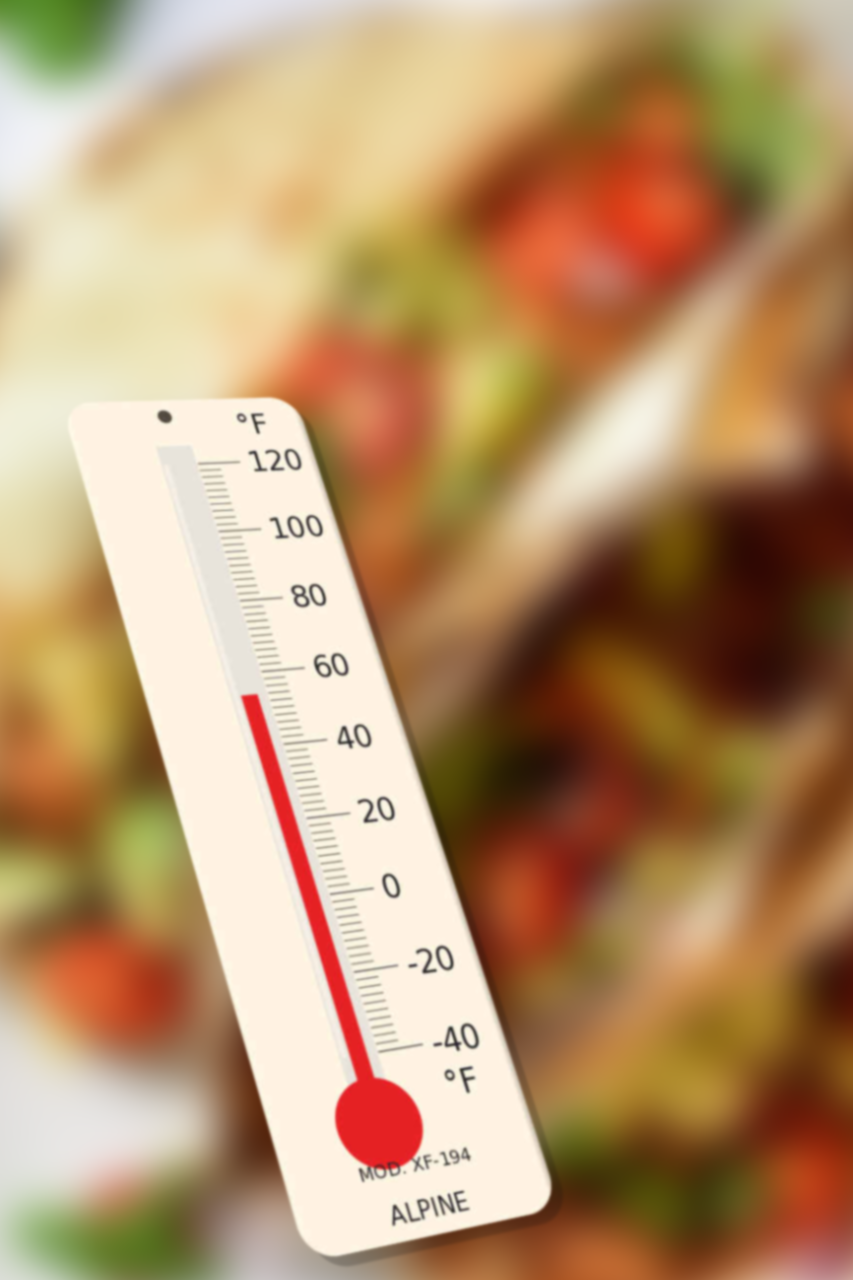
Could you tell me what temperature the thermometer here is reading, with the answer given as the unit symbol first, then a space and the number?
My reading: °F 54
